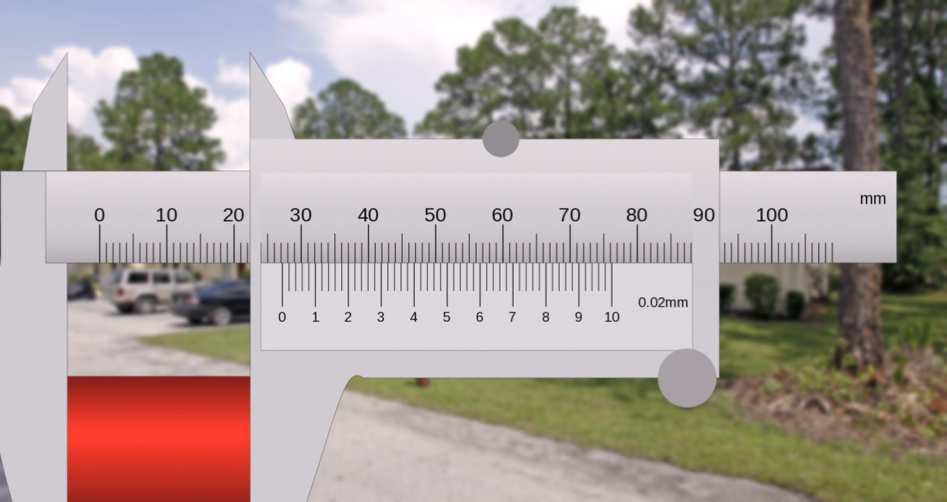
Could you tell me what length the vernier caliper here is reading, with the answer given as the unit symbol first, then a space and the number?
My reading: mm 27.2
